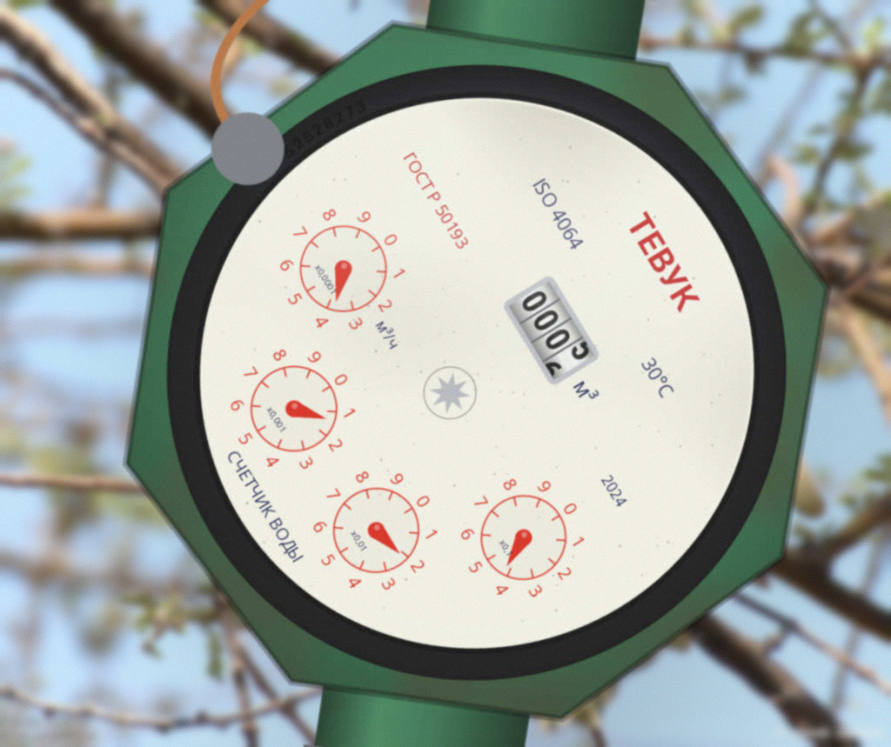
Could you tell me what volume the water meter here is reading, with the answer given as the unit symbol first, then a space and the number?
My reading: m³ 5.4213
